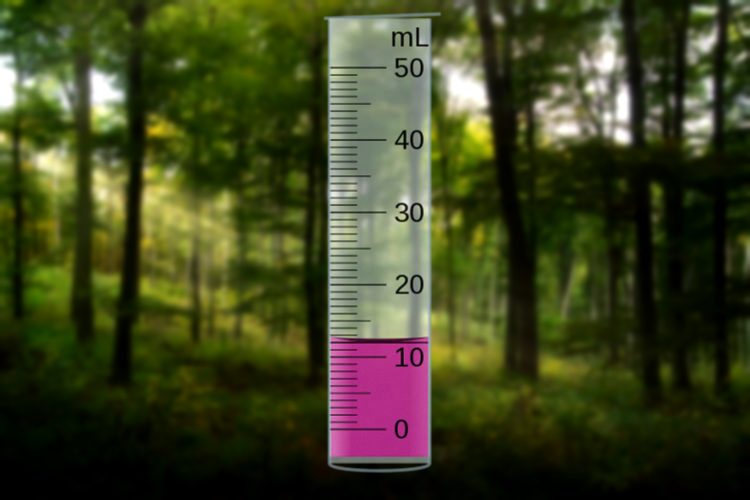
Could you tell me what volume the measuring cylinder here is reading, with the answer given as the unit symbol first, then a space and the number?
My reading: mL 12
